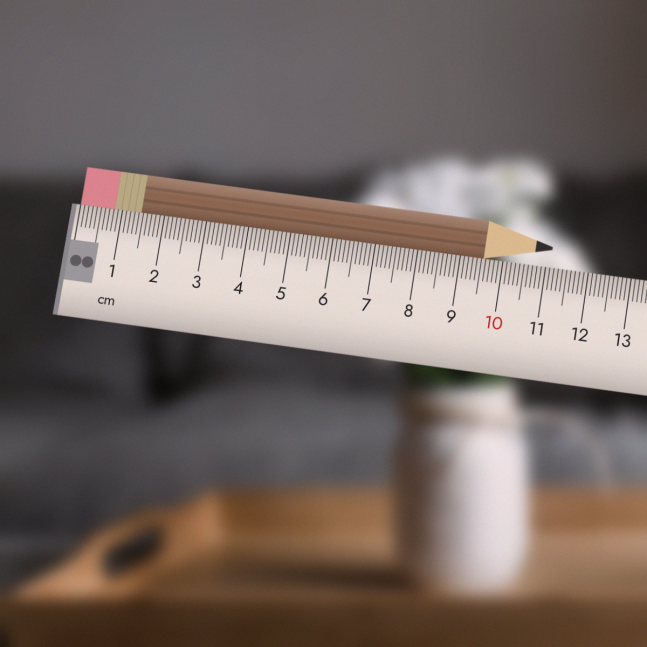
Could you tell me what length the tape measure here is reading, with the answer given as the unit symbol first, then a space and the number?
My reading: cm 11.1
